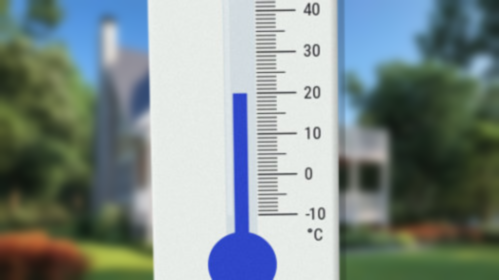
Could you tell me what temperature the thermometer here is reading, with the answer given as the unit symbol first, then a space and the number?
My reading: °C 20
